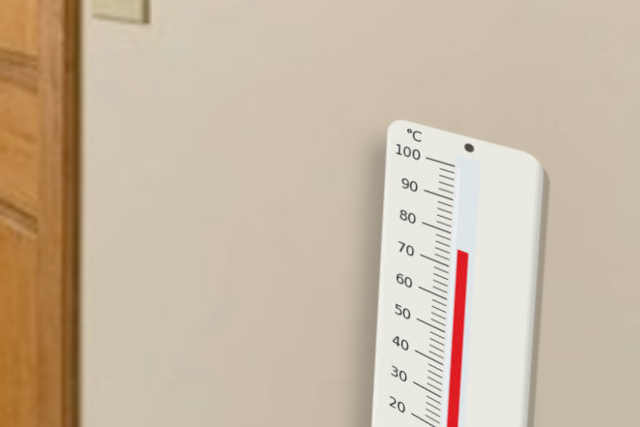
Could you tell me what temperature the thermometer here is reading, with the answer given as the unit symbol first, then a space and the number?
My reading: °C 76
